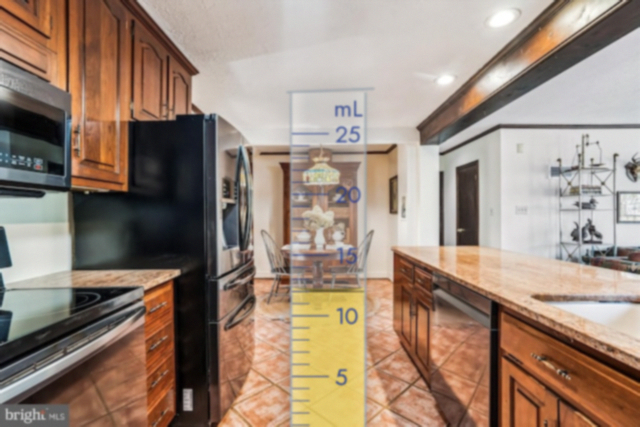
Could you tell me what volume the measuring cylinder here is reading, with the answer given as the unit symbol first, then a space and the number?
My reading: mL 12
